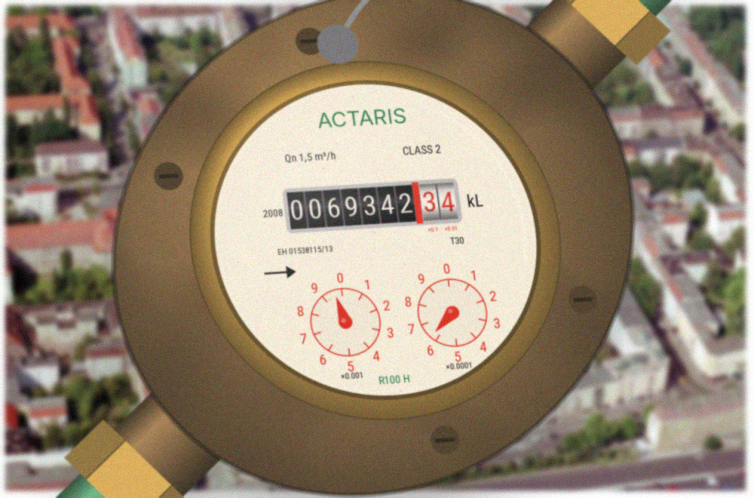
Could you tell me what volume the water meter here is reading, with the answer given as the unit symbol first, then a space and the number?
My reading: kL 69342.3396
